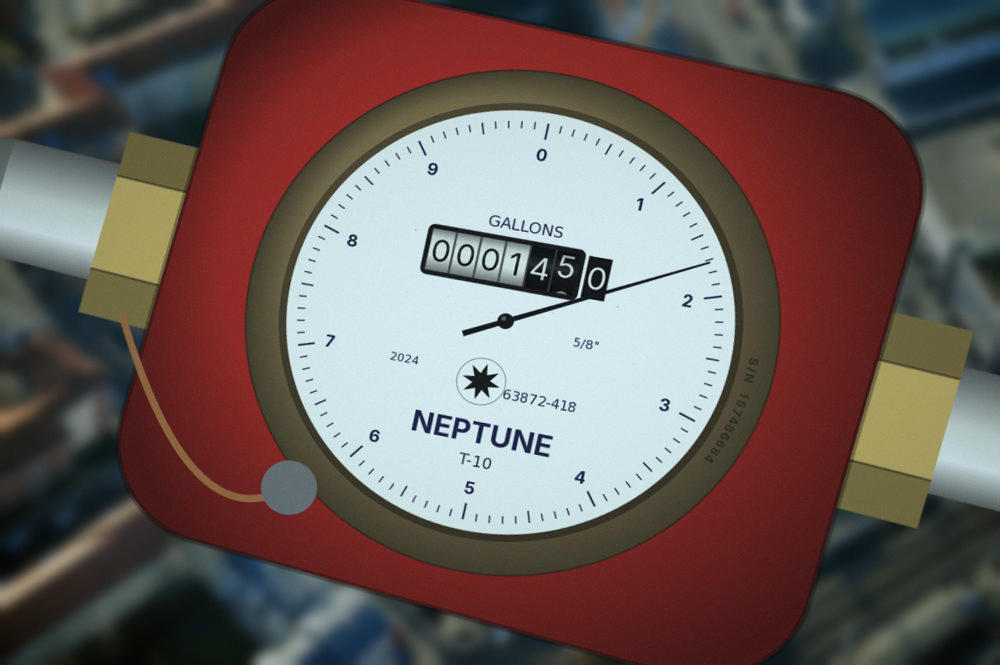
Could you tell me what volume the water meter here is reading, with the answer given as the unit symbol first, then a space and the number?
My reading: gal 1451.7
